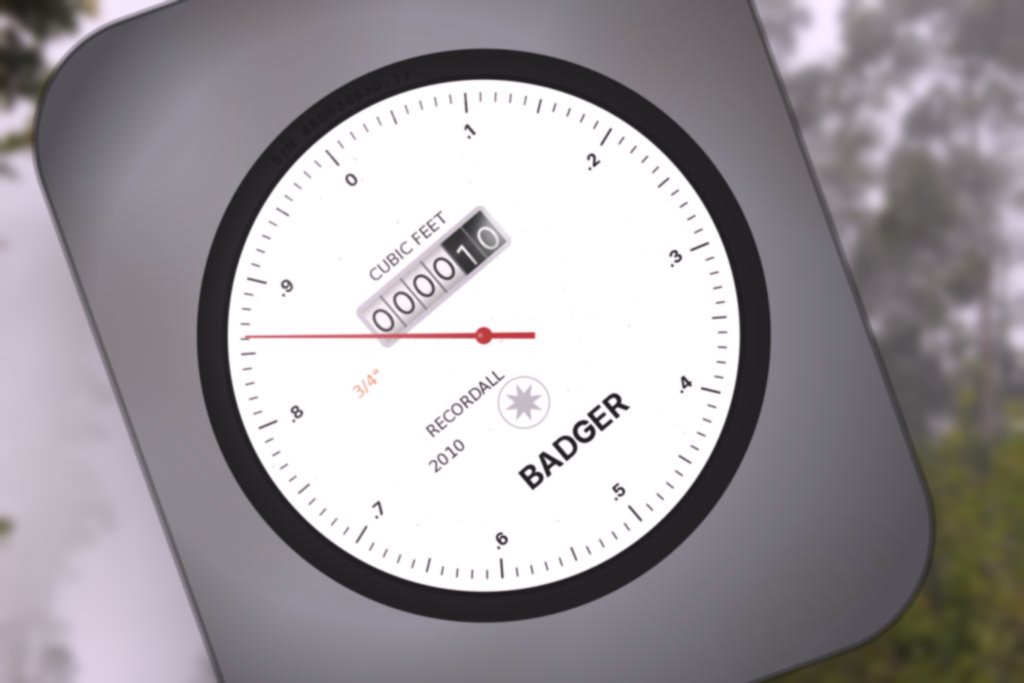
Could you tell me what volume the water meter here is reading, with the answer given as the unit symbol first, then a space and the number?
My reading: ft³ 9.86
